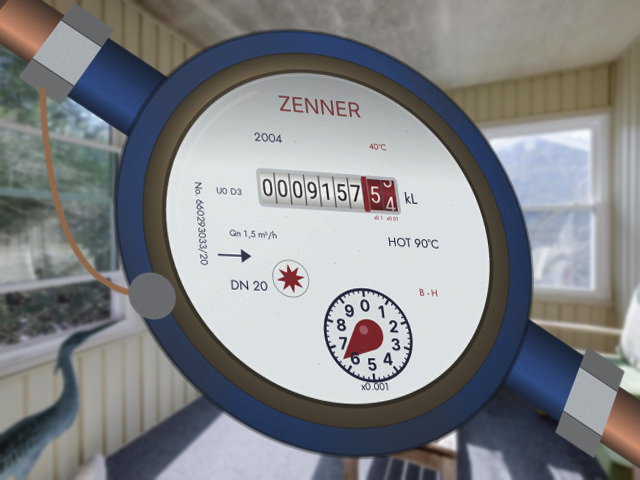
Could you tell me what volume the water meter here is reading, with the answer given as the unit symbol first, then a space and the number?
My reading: kL 9157.536
